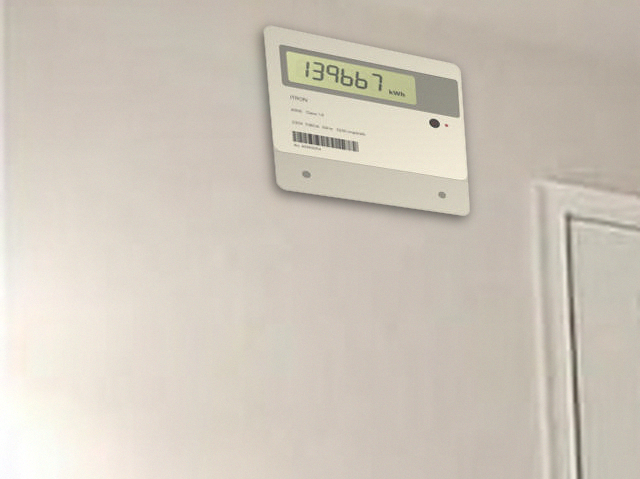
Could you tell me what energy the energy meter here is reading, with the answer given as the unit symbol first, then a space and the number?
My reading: kWh 139667
